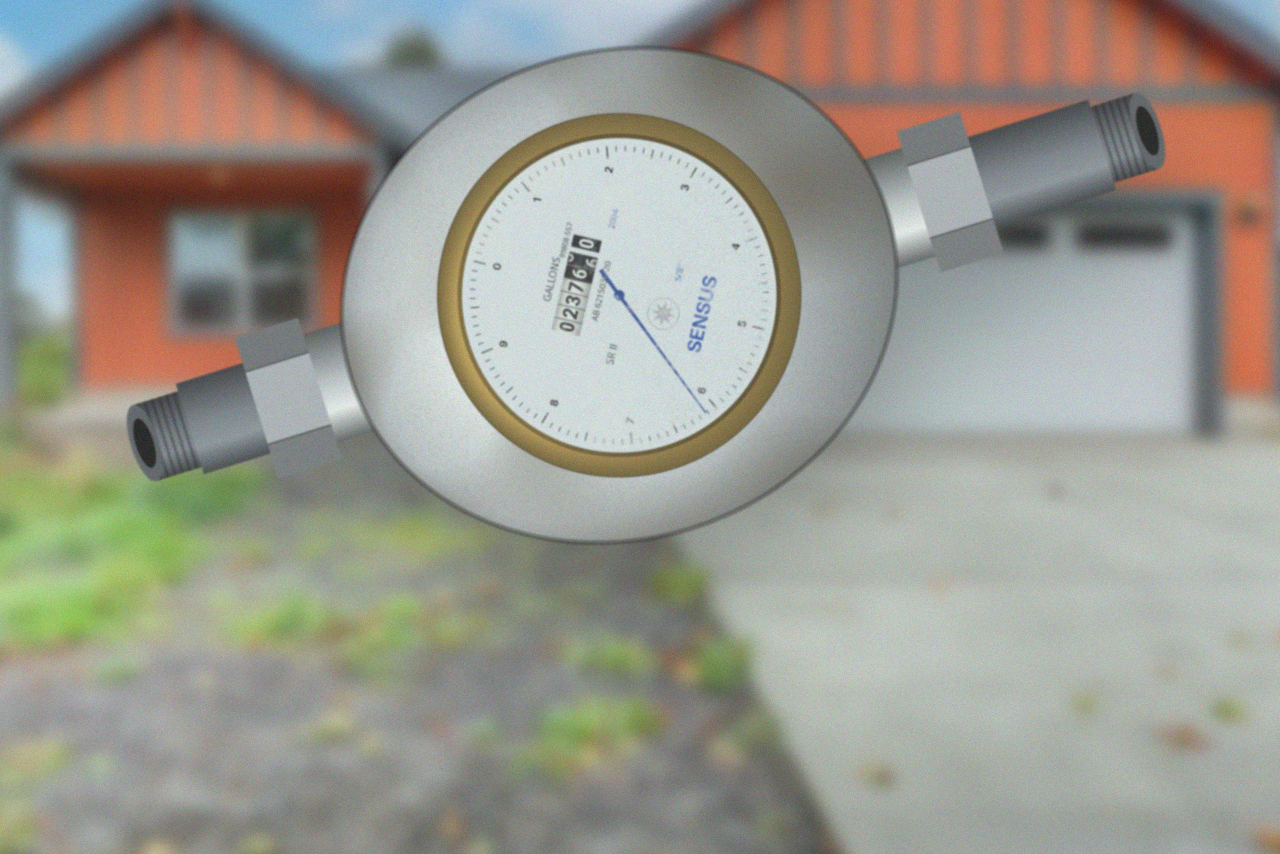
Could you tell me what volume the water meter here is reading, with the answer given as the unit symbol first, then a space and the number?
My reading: gal 237656.1
